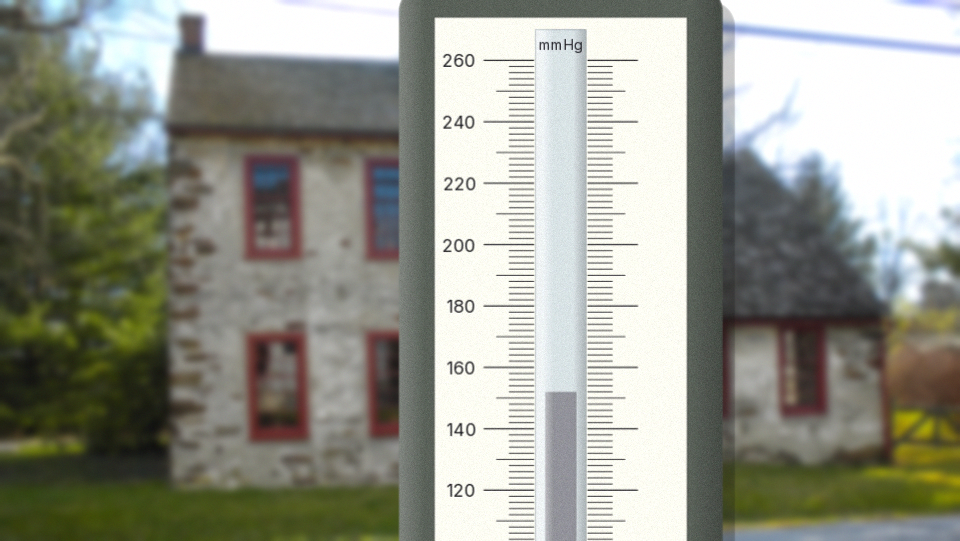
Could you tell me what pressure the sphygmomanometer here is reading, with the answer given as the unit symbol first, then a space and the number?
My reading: mmHg 152
